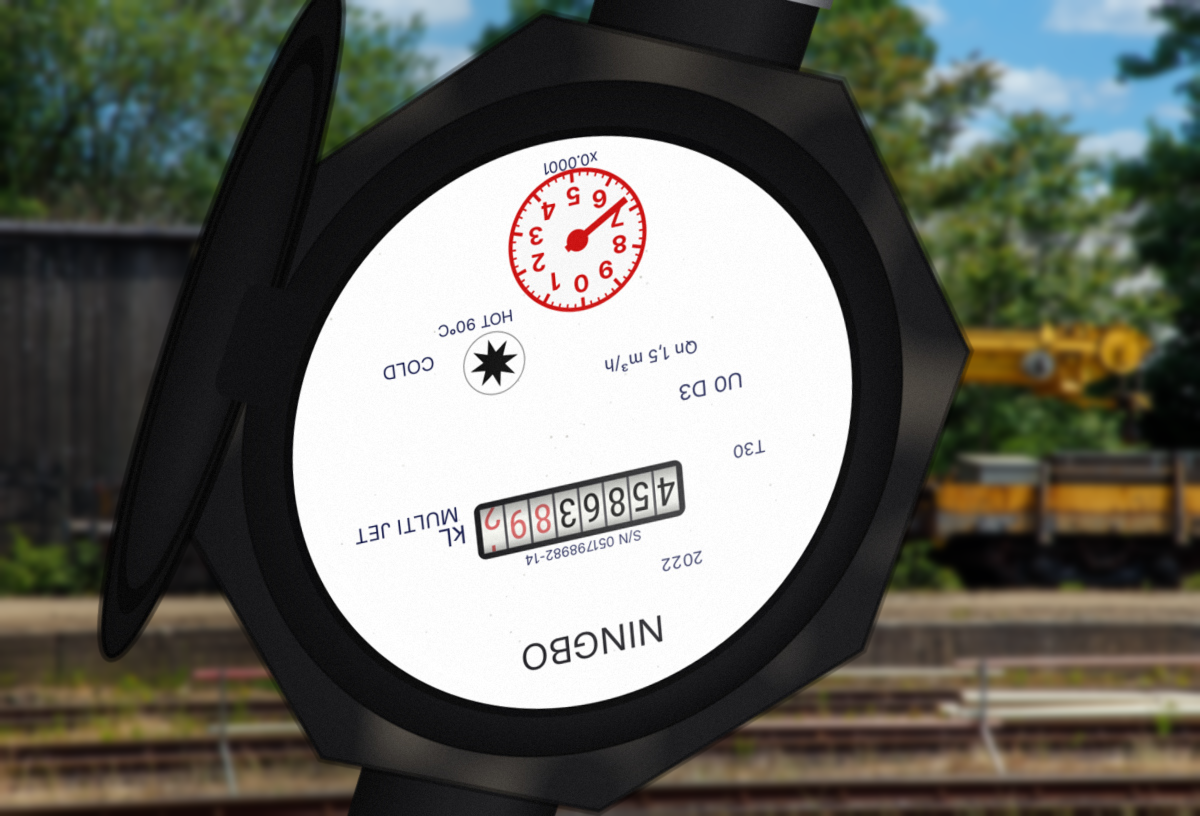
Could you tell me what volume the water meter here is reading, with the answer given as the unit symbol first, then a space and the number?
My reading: kL 45863.8916
